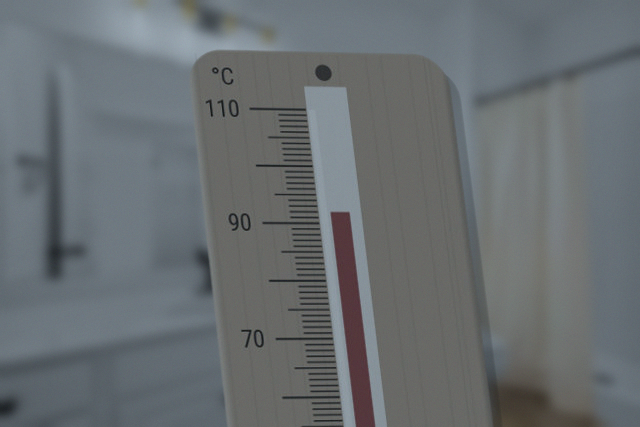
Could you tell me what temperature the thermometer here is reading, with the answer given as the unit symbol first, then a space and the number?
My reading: °C 92
